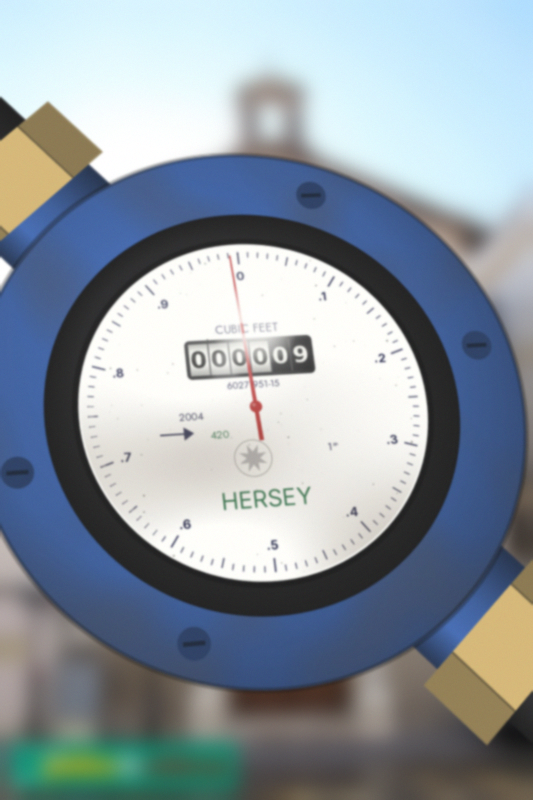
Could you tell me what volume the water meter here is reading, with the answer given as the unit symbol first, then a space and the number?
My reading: ft³ 8.99
